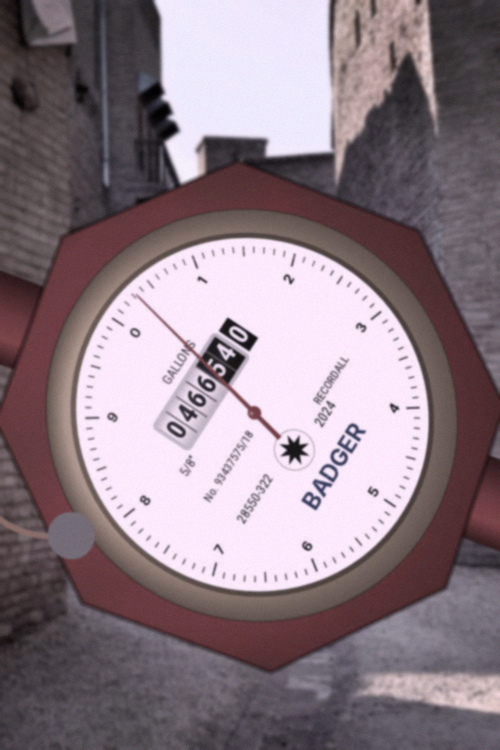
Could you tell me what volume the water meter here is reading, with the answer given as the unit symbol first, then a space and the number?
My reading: gal 466540.3
